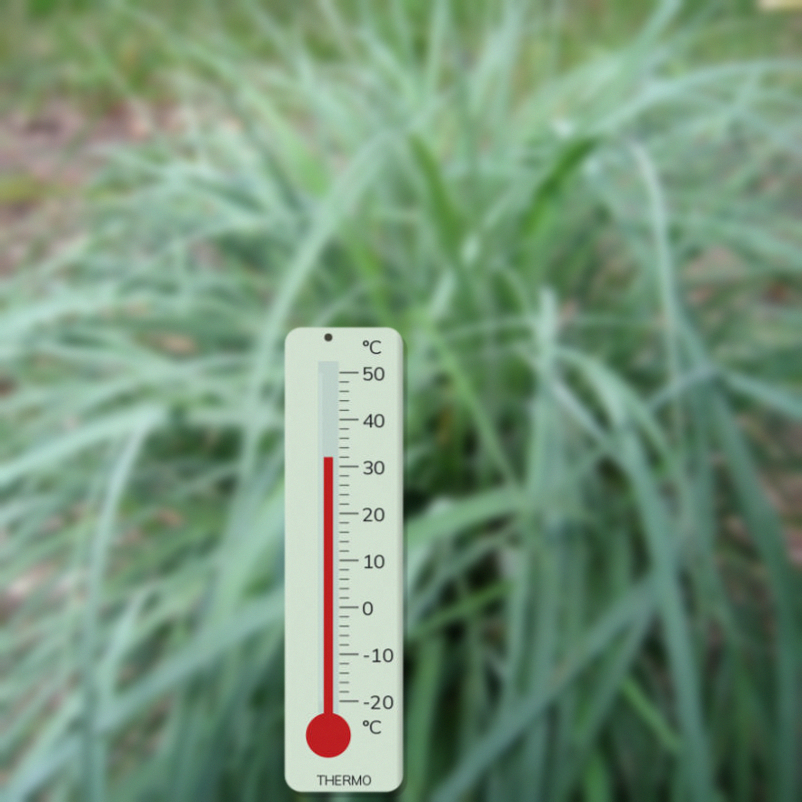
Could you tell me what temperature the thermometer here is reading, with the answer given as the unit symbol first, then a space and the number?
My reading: °C 32
